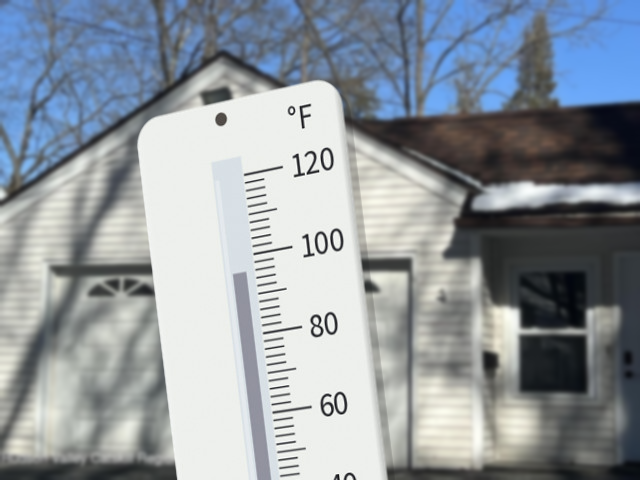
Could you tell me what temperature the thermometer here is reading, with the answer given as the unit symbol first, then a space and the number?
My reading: °F 96
